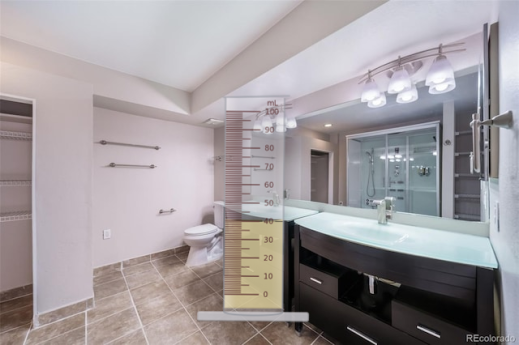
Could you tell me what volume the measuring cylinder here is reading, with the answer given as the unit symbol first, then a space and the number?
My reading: mL 40
